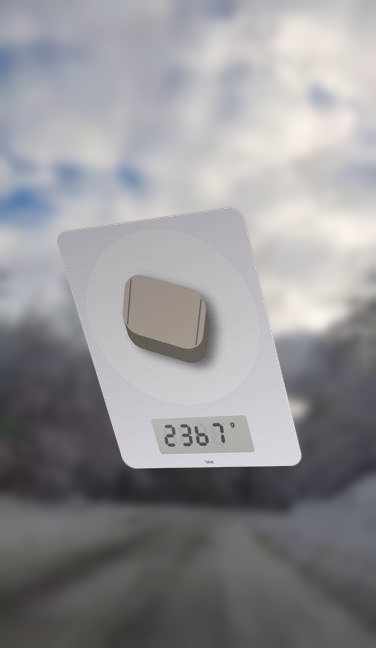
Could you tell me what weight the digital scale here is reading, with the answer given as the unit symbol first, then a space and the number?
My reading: g 2367
